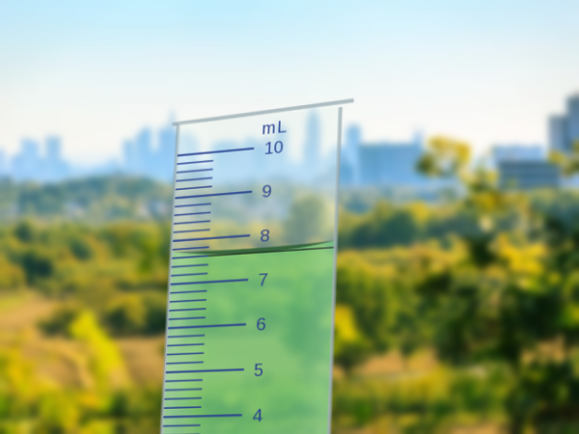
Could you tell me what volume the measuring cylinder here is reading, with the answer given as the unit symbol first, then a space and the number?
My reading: mL 7.6
